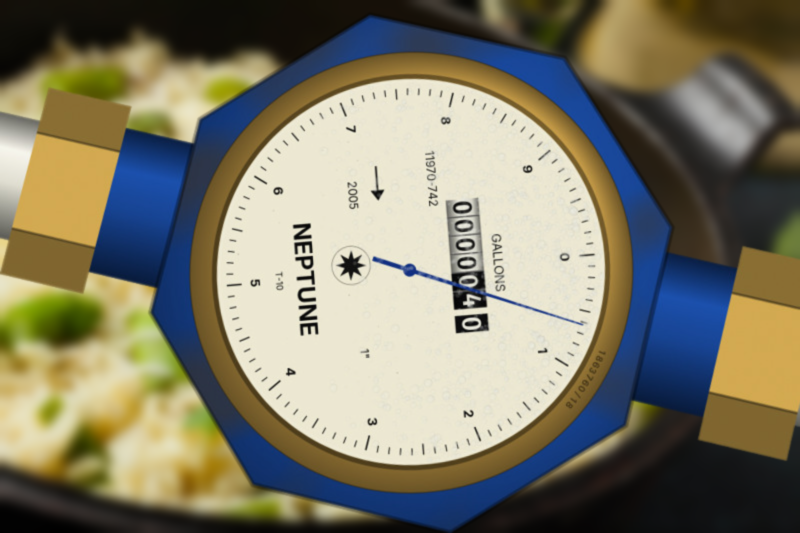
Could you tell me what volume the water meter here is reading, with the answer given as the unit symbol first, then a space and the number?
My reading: gal 40.6
